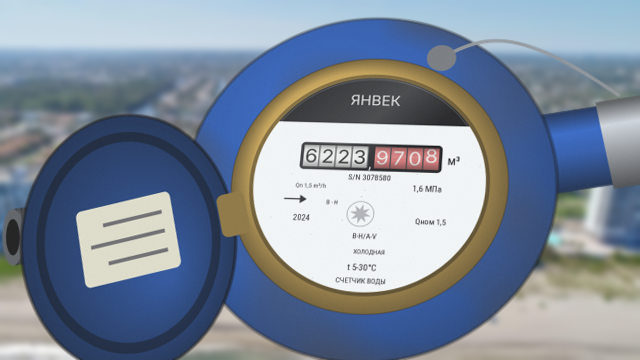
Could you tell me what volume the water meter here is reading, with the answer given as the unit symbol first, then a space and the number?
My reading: m³ 6223.9708
